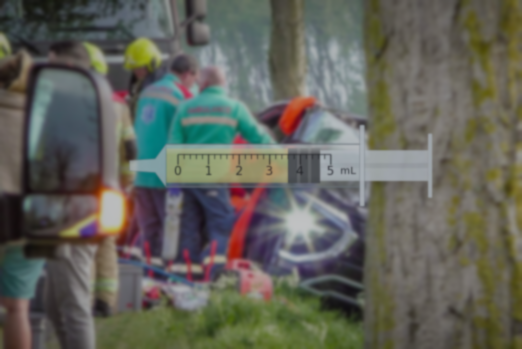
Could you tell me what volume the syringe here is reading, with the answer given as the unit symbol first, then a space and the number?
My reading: mL 3.6
